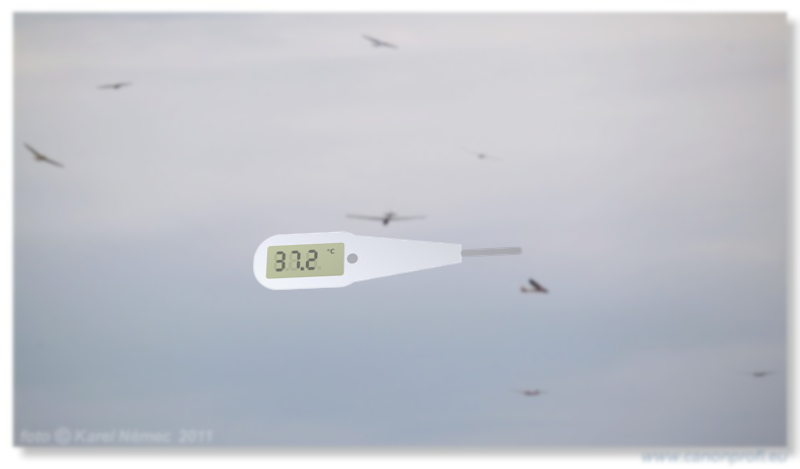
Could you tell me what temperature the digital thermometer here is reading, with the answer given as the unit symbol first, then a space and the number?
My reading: °C 37.2
